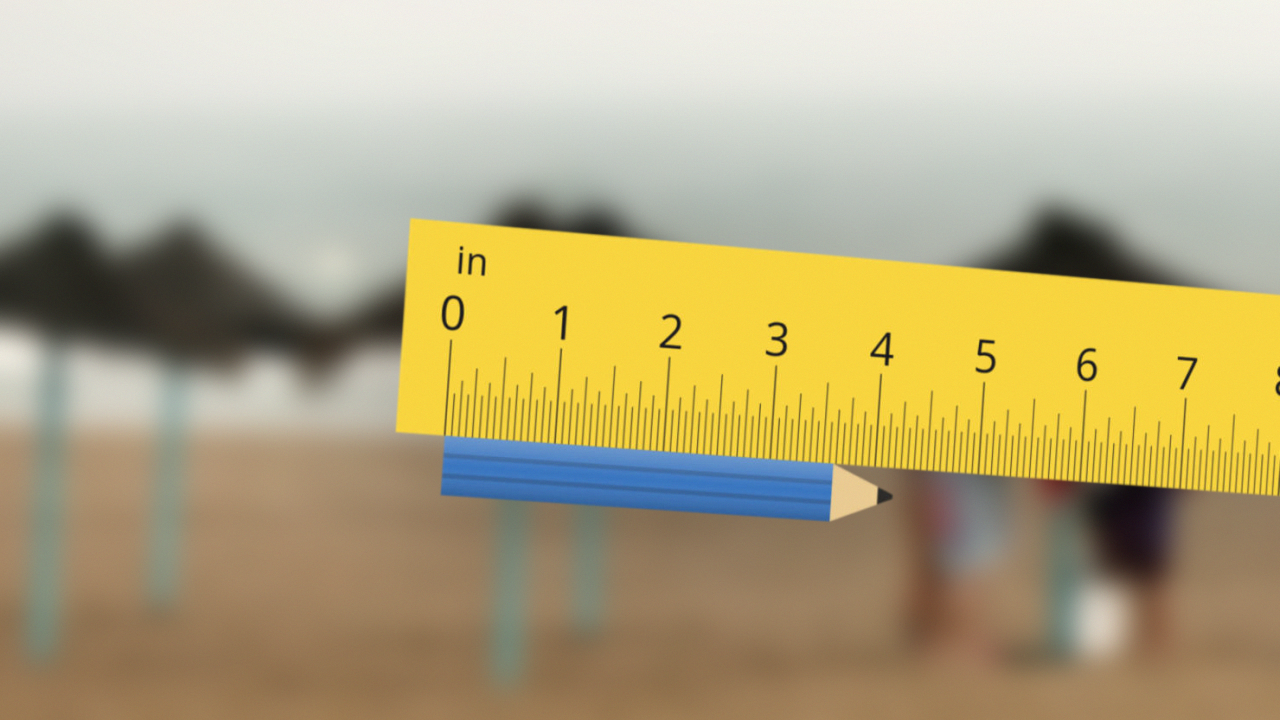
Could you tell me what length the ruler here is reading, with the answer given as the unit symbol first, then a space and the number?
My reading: in 4.1875
